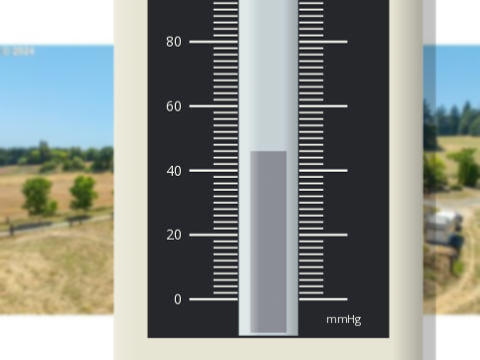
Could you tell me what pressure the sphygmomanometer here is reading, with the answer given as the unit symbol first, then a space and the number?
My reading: mmHg 46
